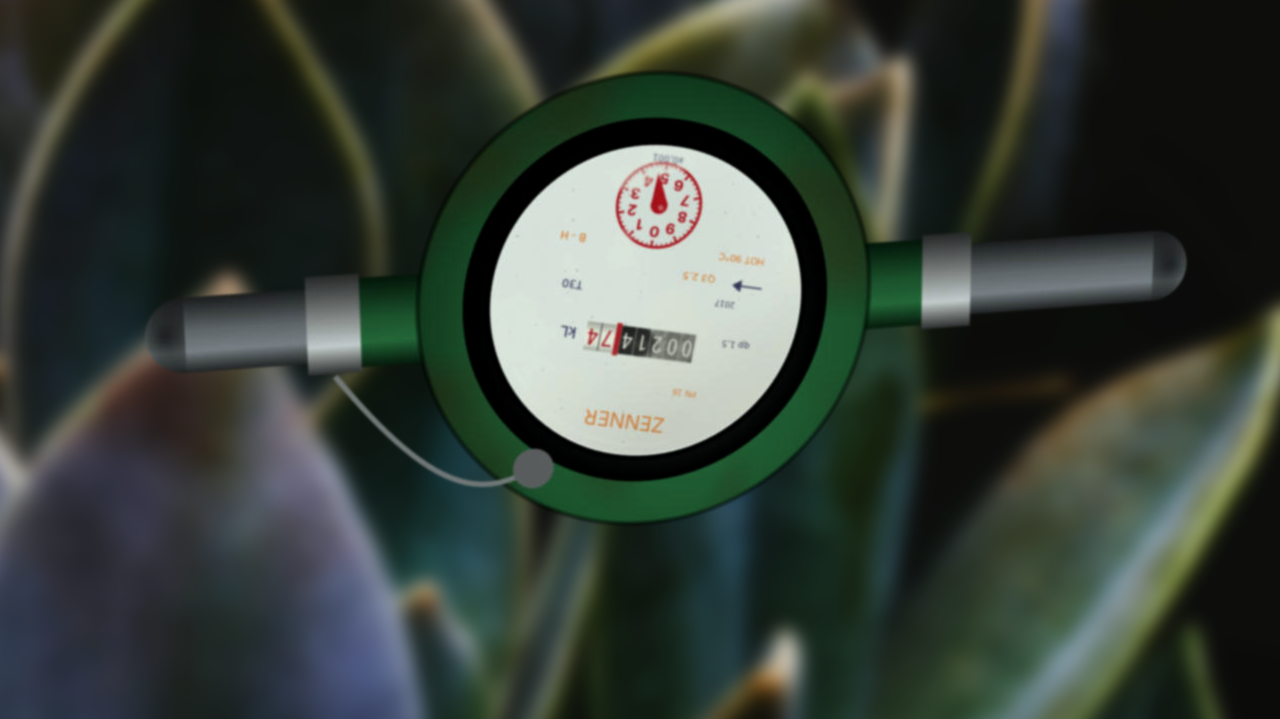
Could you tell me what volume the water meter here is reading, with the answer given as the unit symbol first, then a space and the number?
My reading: kL 214.744
